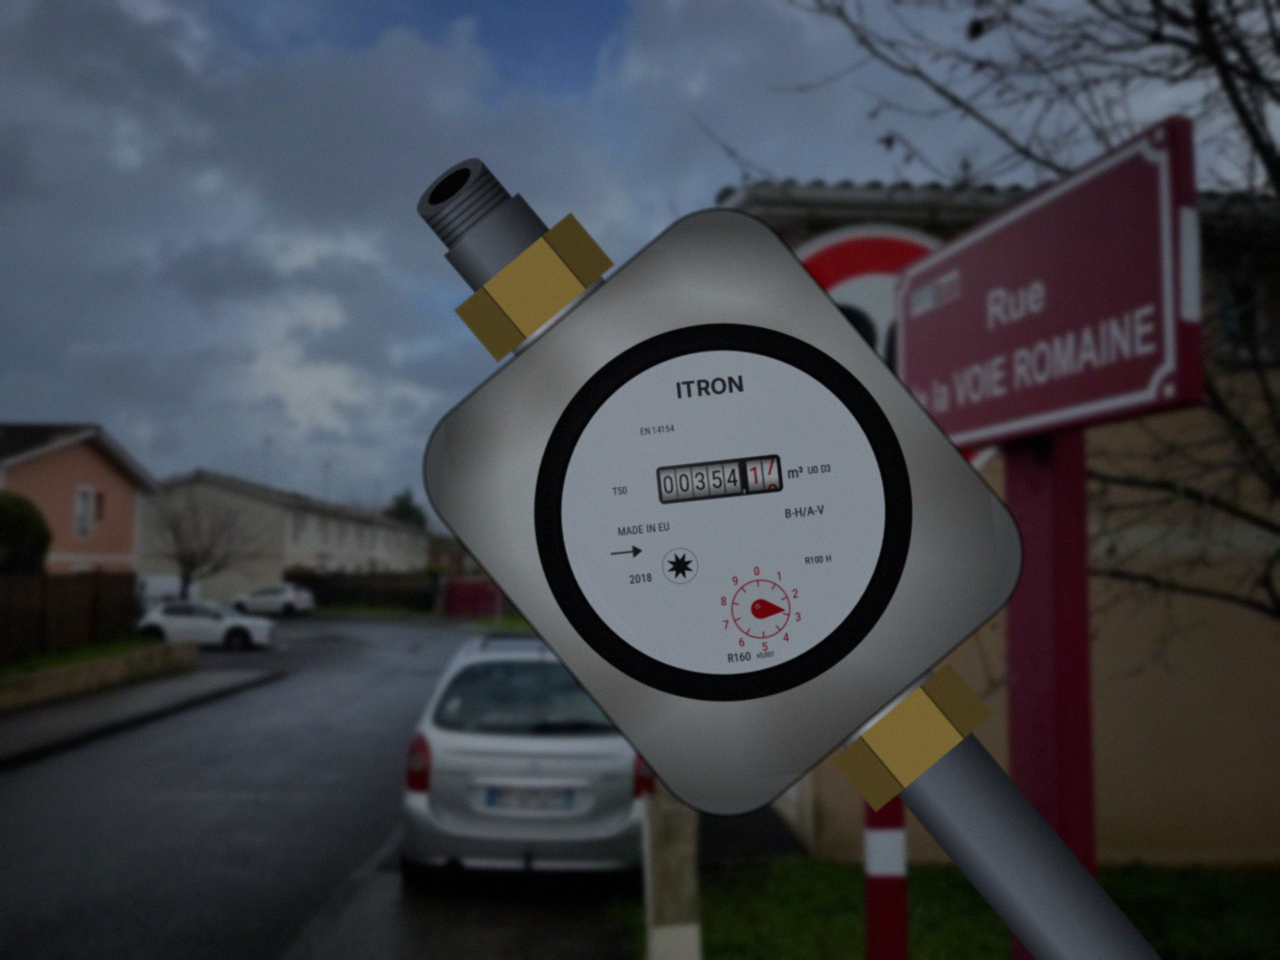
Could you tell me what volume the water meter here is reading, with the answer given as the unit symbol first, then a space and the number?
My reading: m³ 354.172
